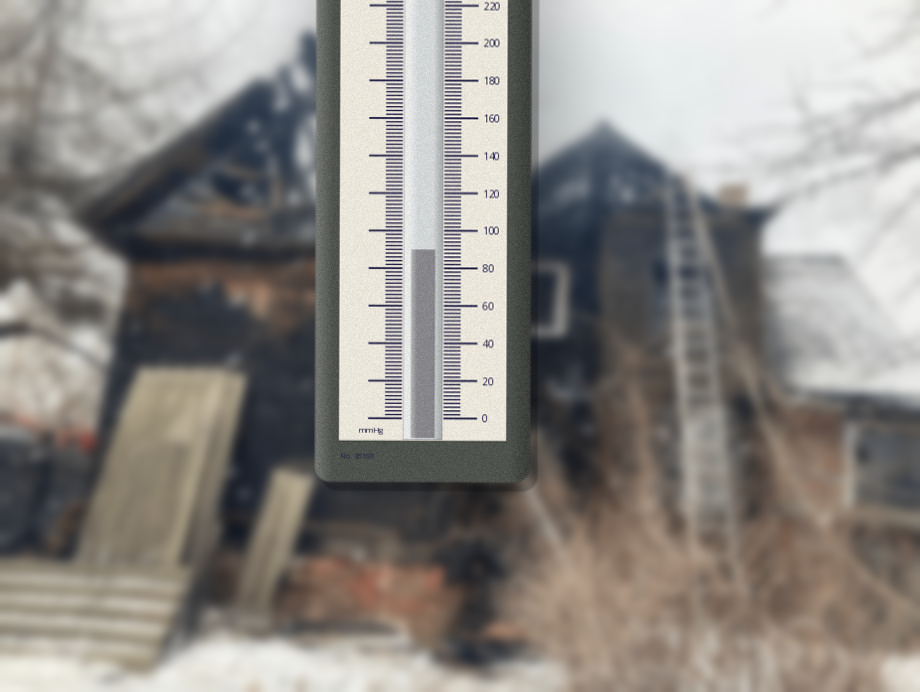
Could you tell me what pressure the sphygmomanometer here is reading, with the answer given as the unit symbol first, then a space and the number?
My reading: mmHg 90
